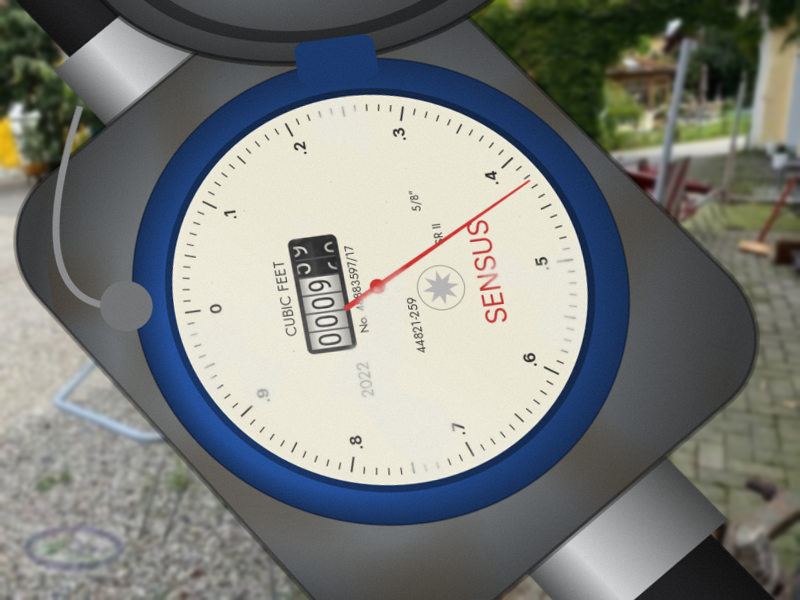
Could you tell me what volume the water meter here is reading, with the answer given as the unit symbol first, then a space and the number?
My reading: ft³ 959.42
